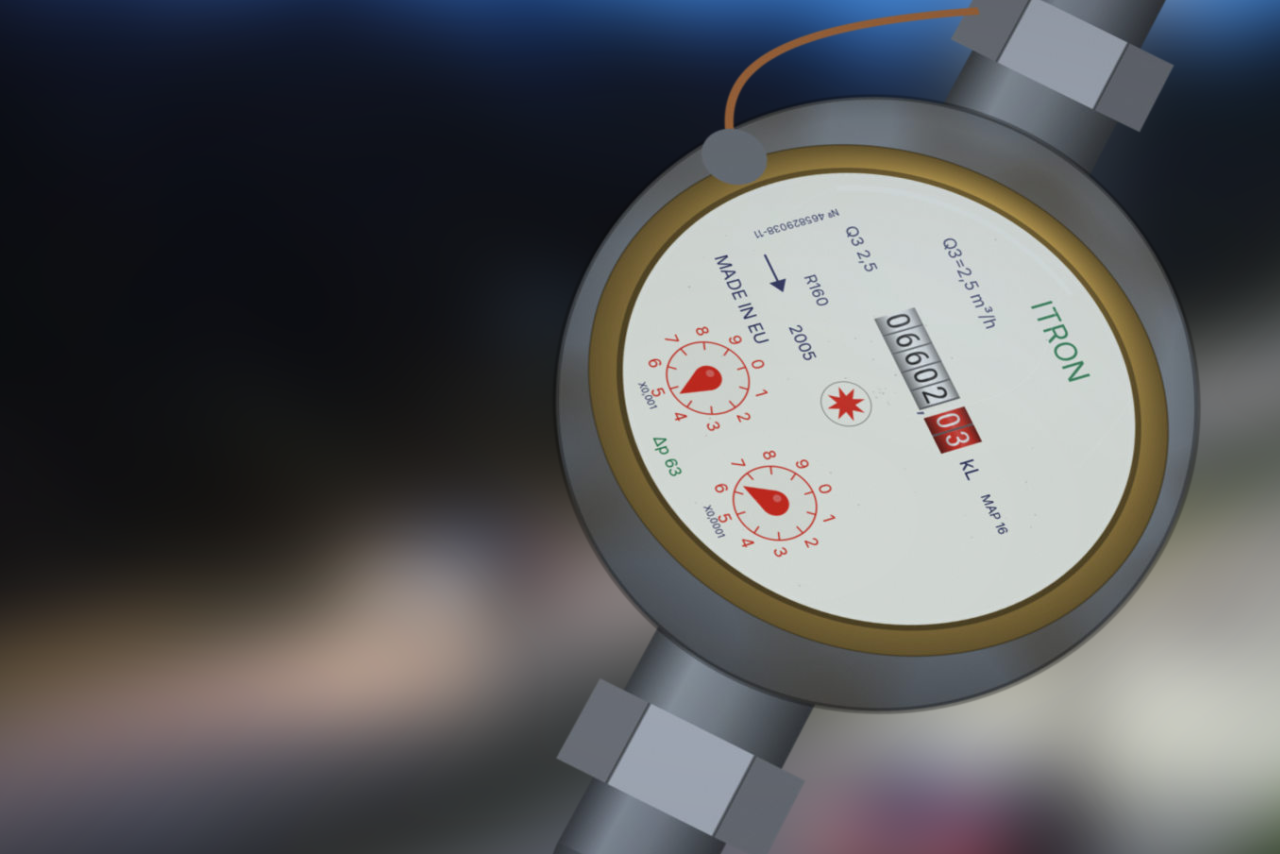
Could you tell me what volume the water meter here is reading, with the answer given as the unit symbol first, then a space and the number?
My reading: kL 6602.0346
